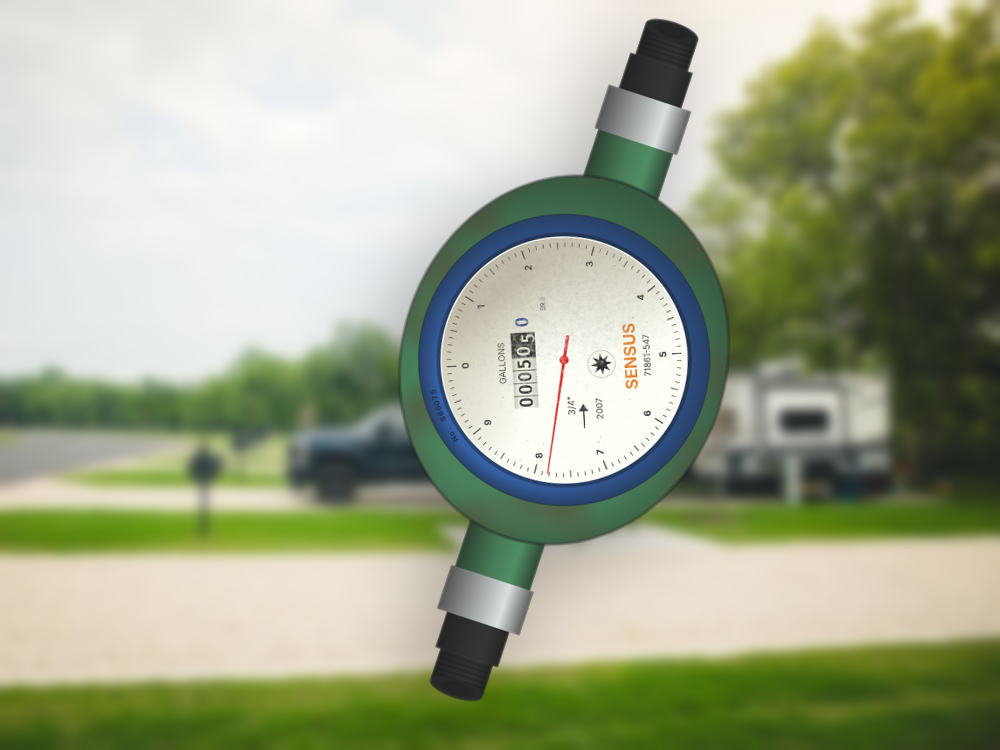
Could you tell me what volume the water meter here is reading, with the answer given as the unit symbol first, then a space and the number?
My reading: gal 5047.8
